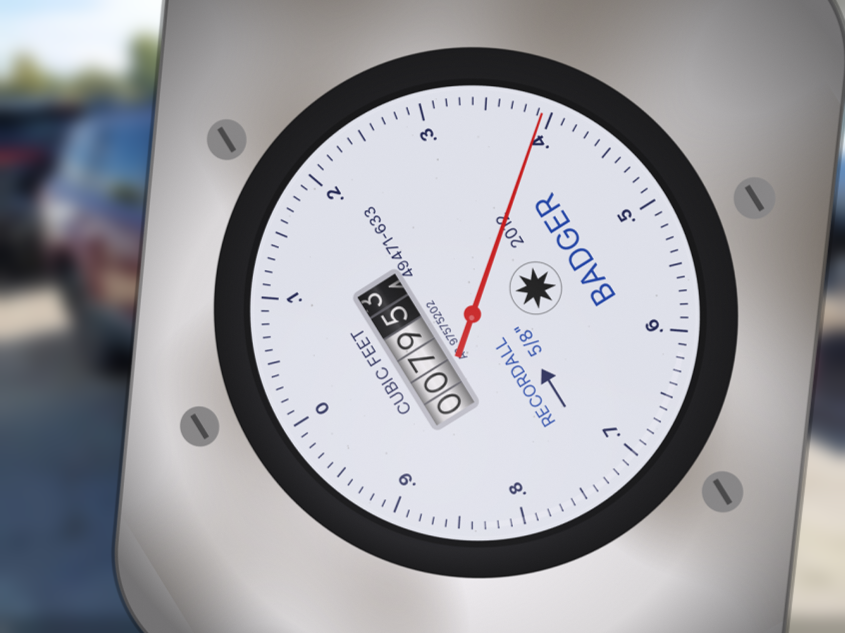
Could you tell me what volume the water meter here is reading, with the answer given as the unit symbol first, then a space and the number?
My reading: ft³ 7953.39
